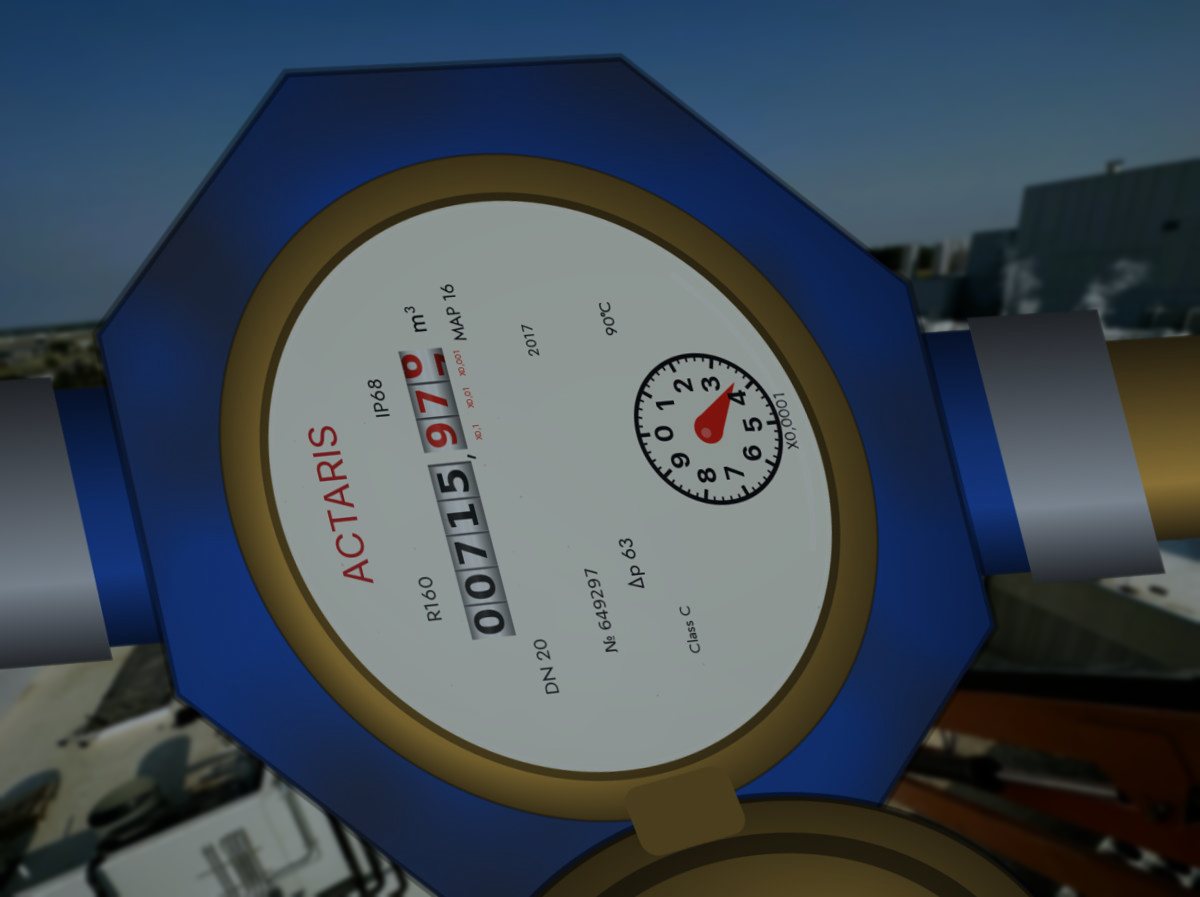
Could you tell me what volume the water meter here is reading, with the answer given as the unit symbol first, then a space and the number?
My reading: m³ 715.9763
